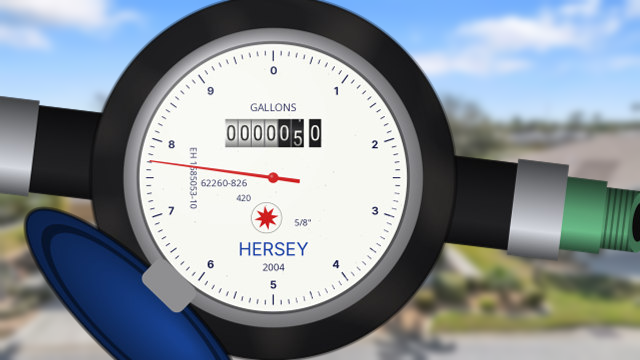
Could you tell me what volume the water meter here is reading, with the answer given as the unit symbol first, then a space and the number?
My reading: gal 47.7
